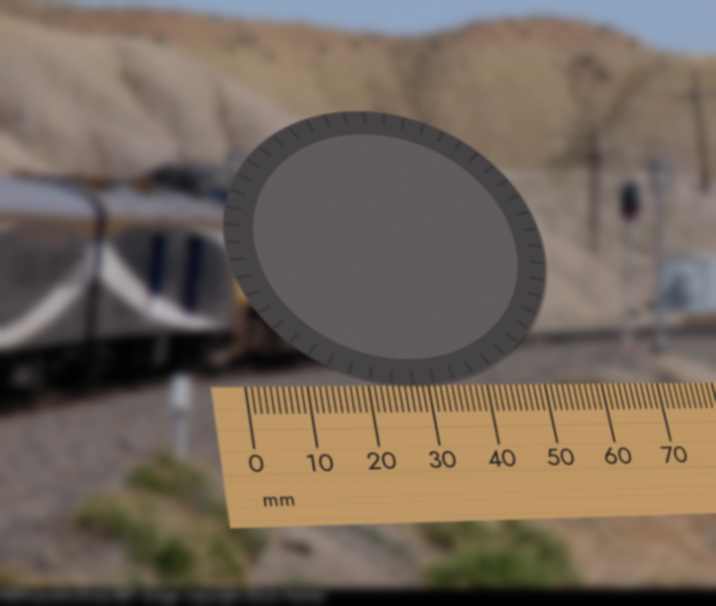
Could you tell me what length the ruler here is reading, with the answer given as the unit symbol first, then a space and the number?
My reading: mm 55
